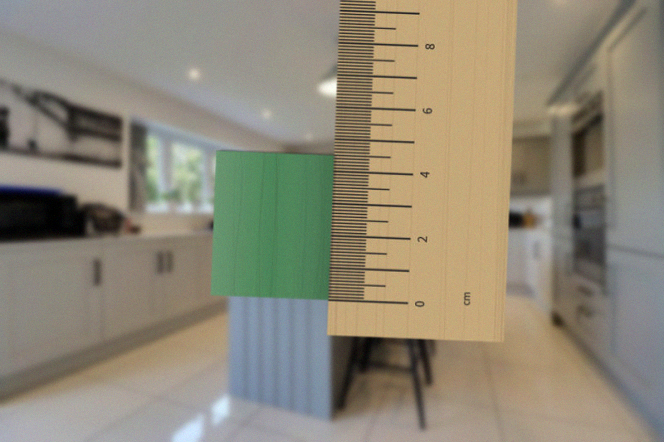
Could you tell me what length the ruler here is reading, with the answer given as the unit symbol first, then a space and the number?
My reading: cm 4.5
